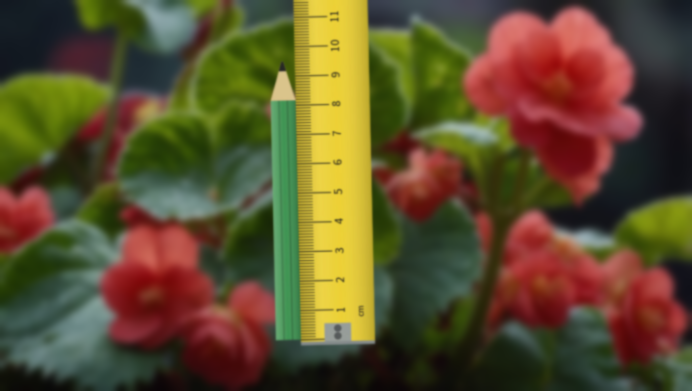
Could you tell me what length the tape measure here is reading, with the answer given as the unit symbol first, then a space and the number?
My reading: cm 9.5
